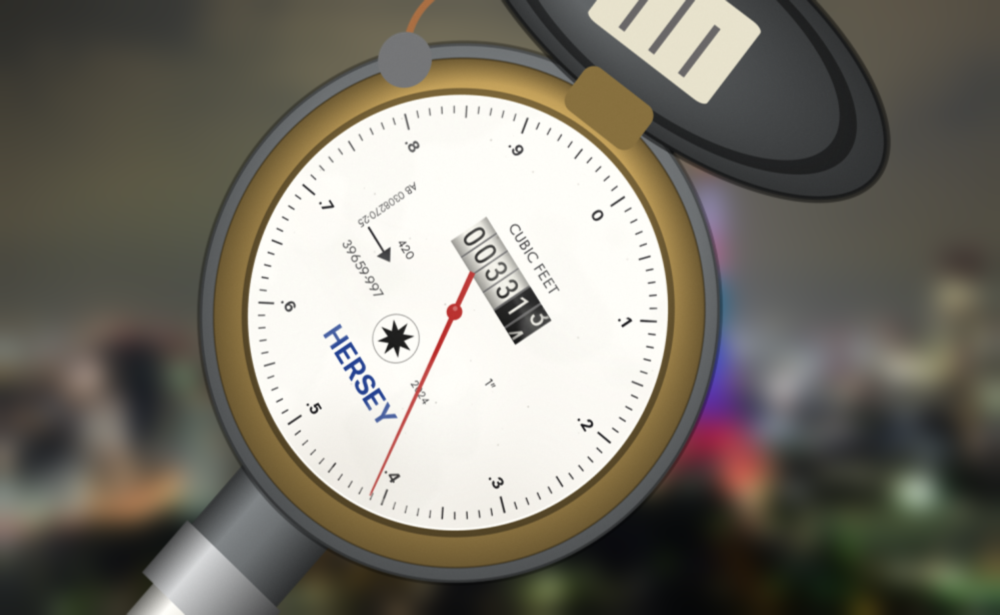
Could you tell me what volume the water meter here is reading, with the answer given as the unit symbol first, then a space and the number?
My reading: ft³ 3313.41
